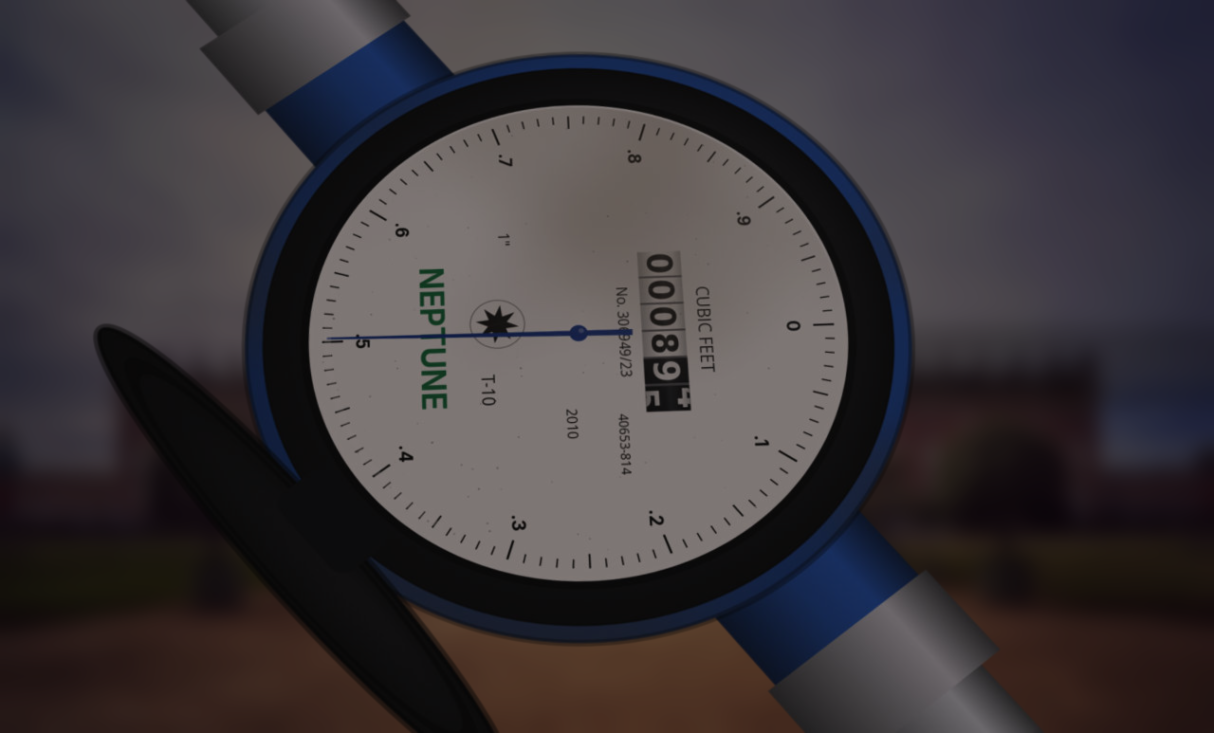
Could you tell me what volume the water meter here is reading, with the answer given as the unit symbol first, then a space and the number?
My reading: ft³ 894.50
